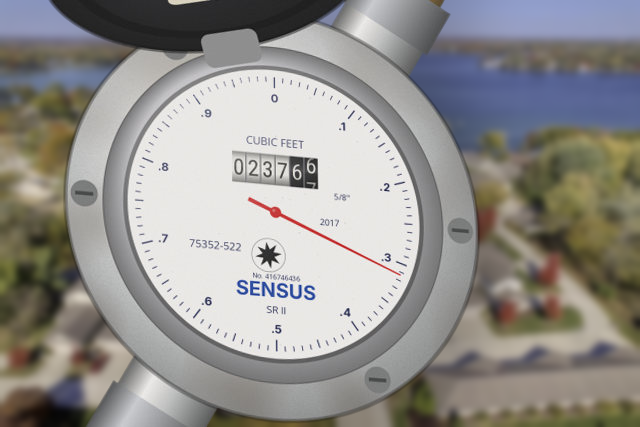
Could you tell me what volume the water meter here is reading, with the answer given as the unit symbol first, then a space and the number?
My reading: ft³ 23766.31
